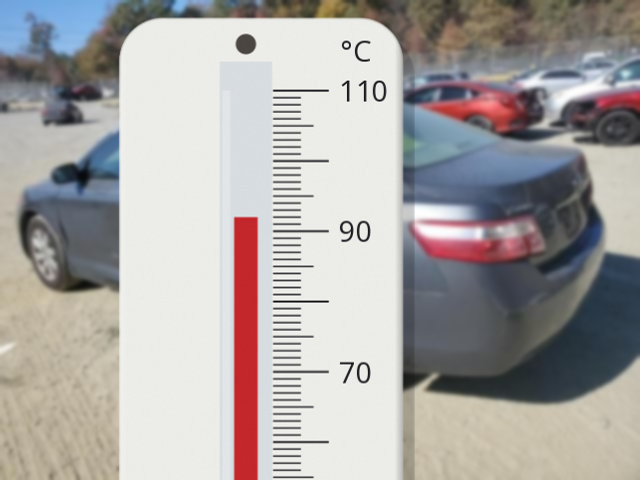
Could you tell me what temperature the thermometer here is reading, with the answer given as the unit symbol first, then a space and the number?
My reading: °C 92
